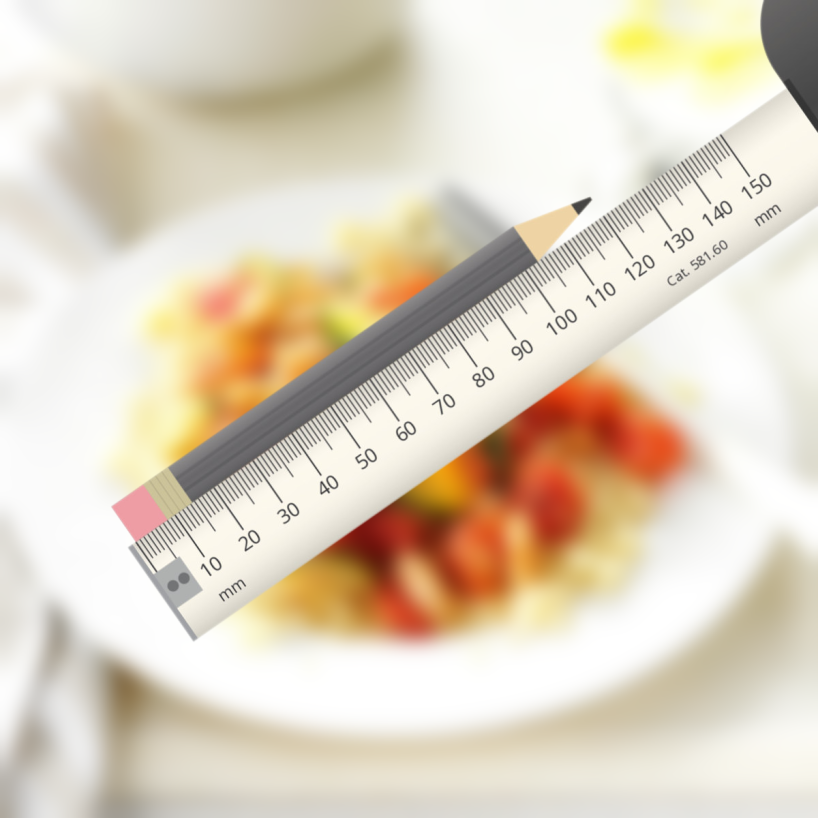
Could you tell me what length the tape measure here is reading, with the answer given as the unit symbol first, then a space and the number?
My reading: mm 120
